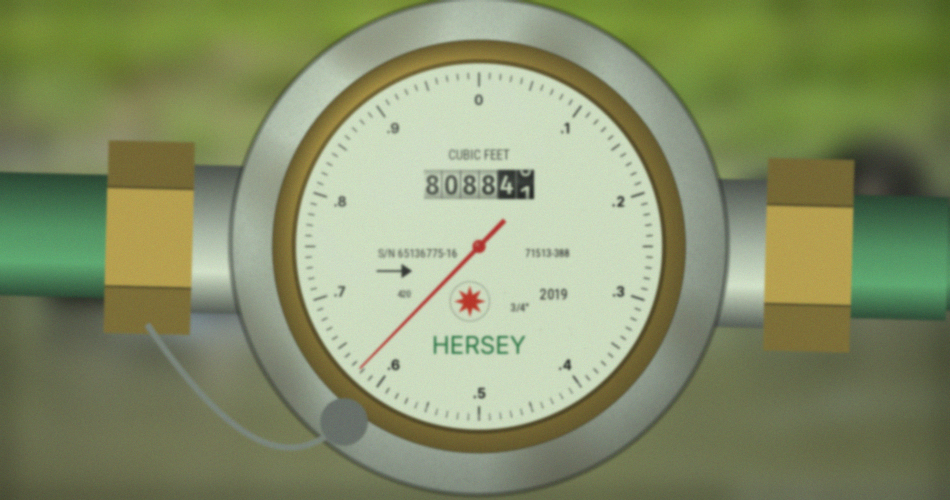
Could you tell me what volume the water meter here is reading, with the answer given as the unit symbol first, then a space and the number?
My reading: ft³ 808840.62
